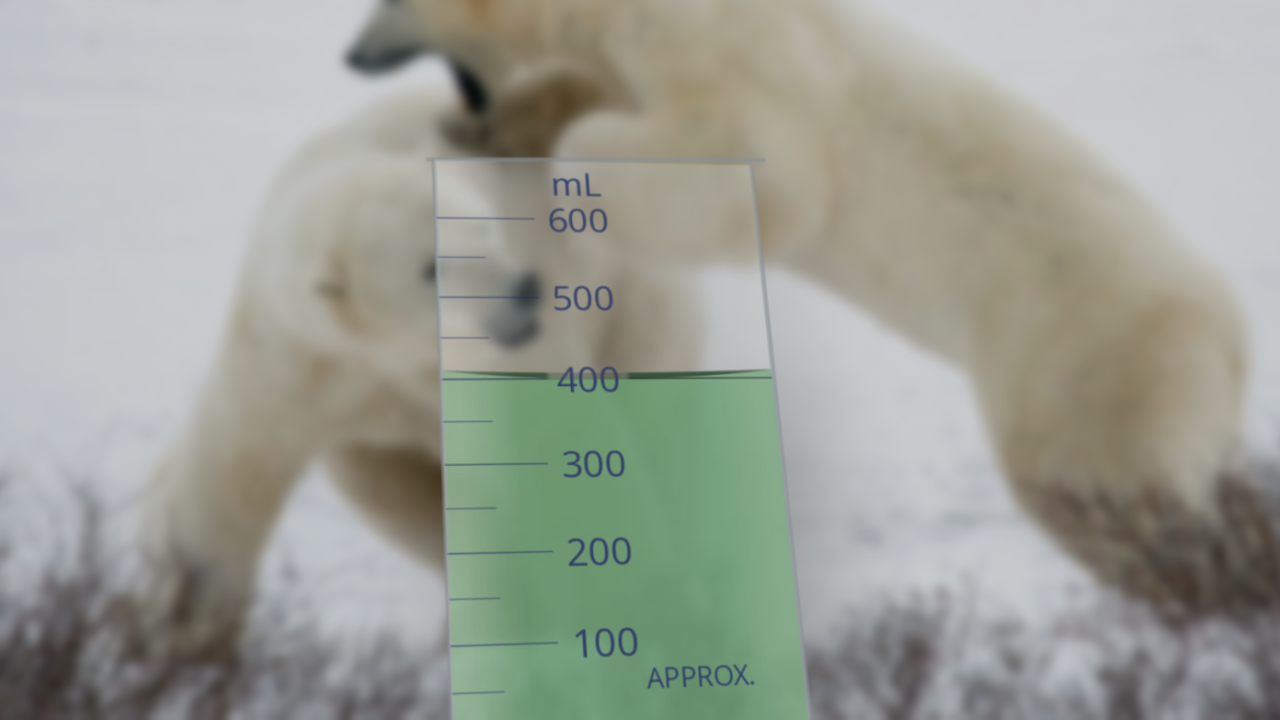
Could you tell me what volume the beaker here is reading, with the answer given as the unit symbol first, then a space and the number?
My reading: mL 400
